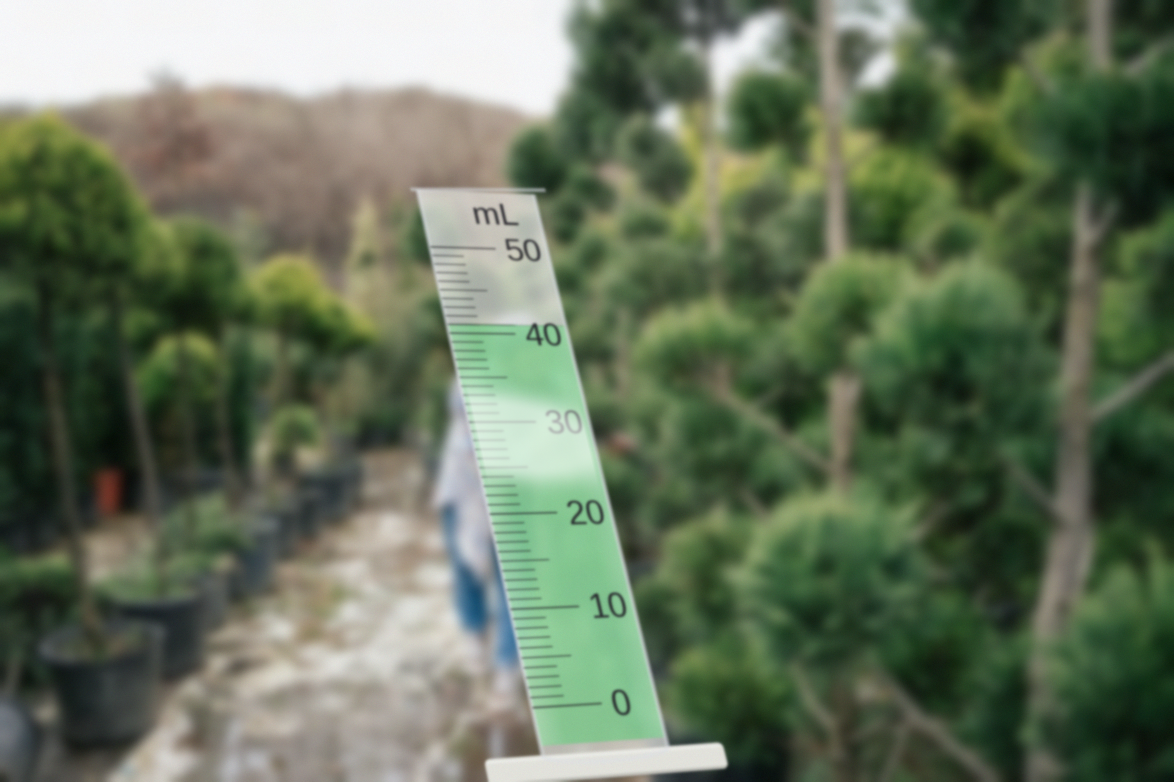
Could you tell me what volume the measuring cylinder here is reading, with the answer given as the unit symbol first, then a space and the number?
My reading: mL 41
